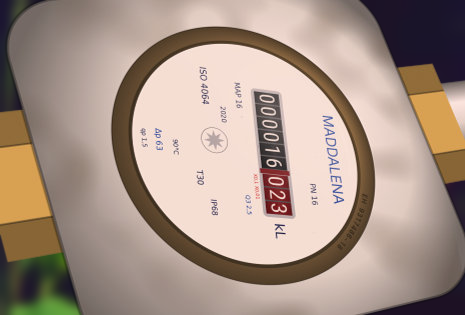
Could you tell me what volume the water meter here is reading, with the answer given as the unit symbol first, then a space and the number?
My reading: kL 16.023
